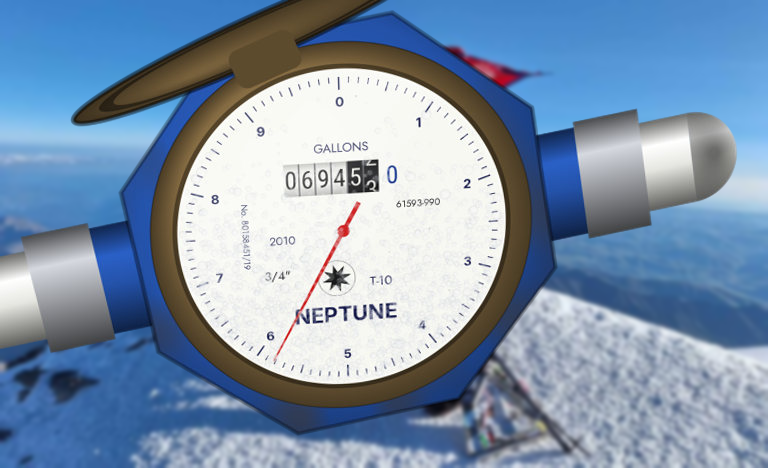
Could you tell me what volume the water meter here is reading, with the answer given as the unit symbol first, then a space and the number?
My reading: gal 694525.8
